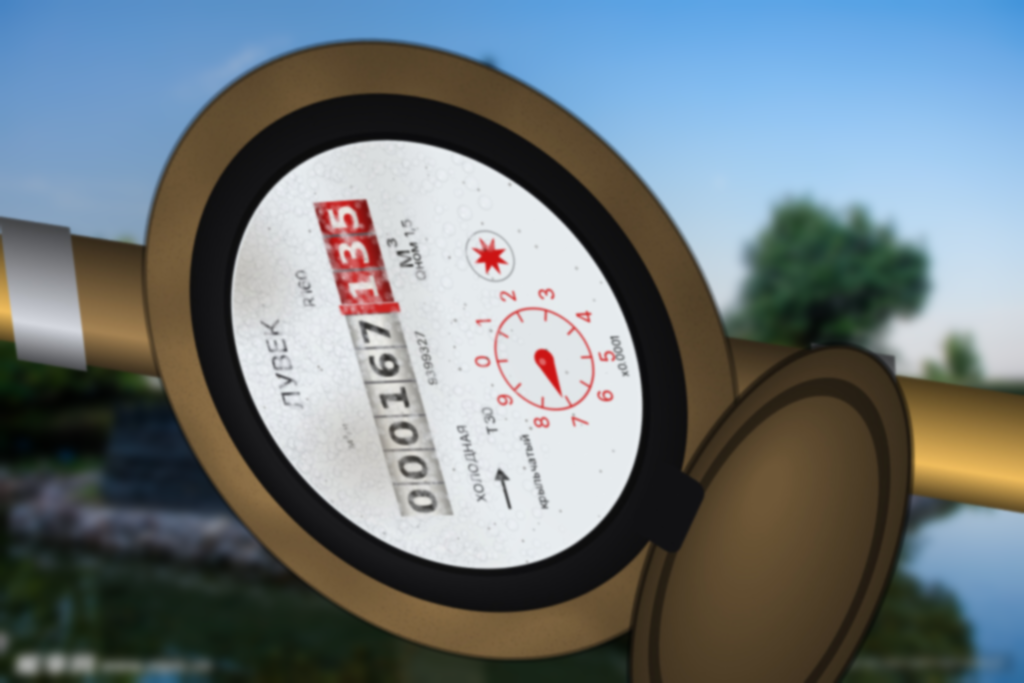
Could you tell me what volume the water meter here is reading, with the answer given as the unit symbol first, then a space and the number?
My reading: m³ 167.1357
